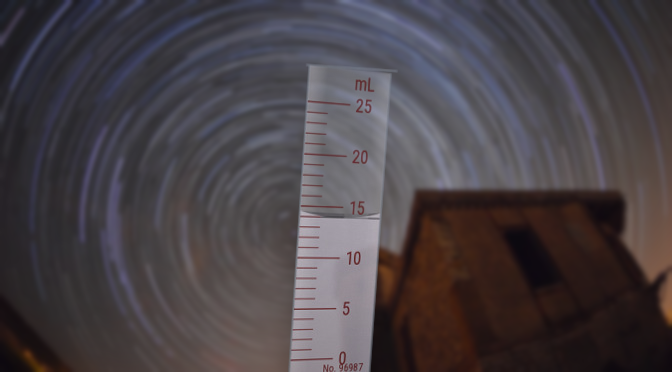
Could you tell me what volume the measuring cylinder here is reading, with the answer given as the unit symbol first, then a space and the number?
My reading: mL 14
